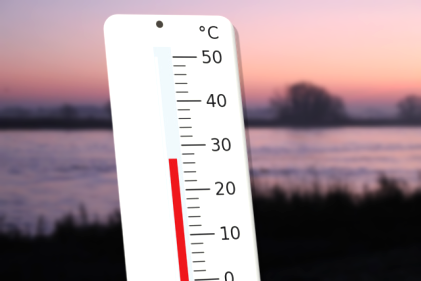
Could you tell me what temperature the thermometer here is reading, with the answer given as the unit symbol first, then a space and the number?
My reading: °C 27
